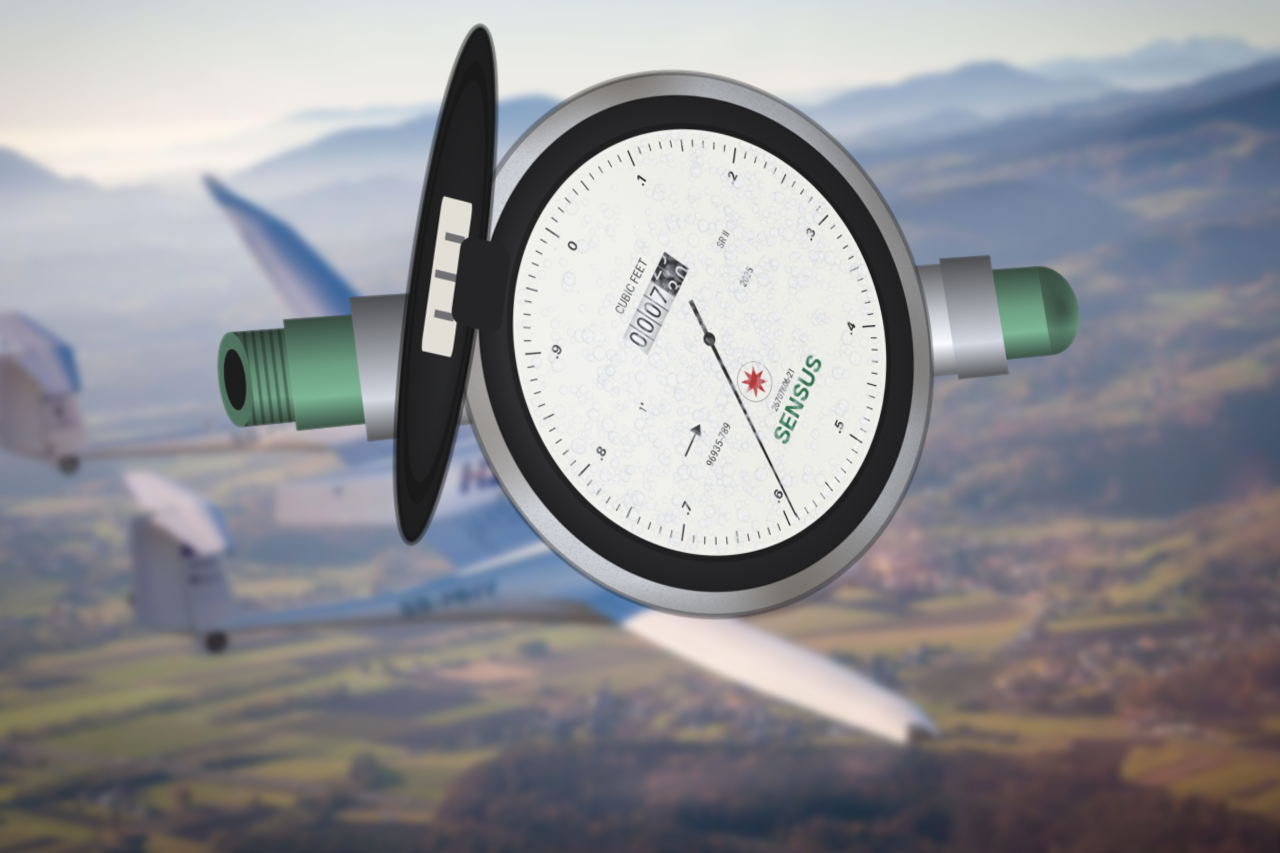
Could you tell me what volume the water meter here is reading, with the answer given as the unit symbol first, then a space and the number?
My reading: ft³ 729.59
